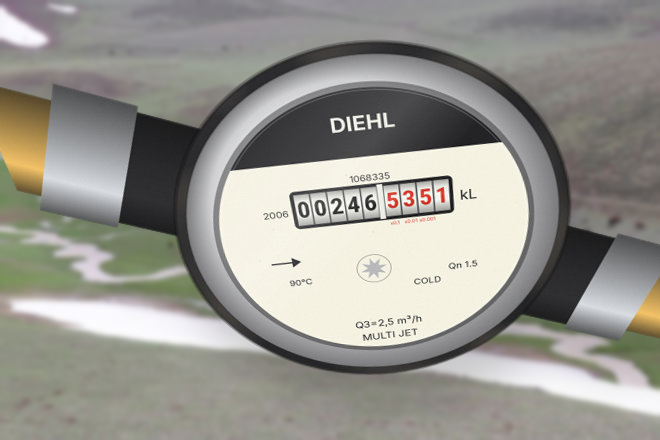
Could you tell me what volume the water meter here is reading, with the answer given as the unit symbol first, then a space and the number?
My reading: kL 246.5351
